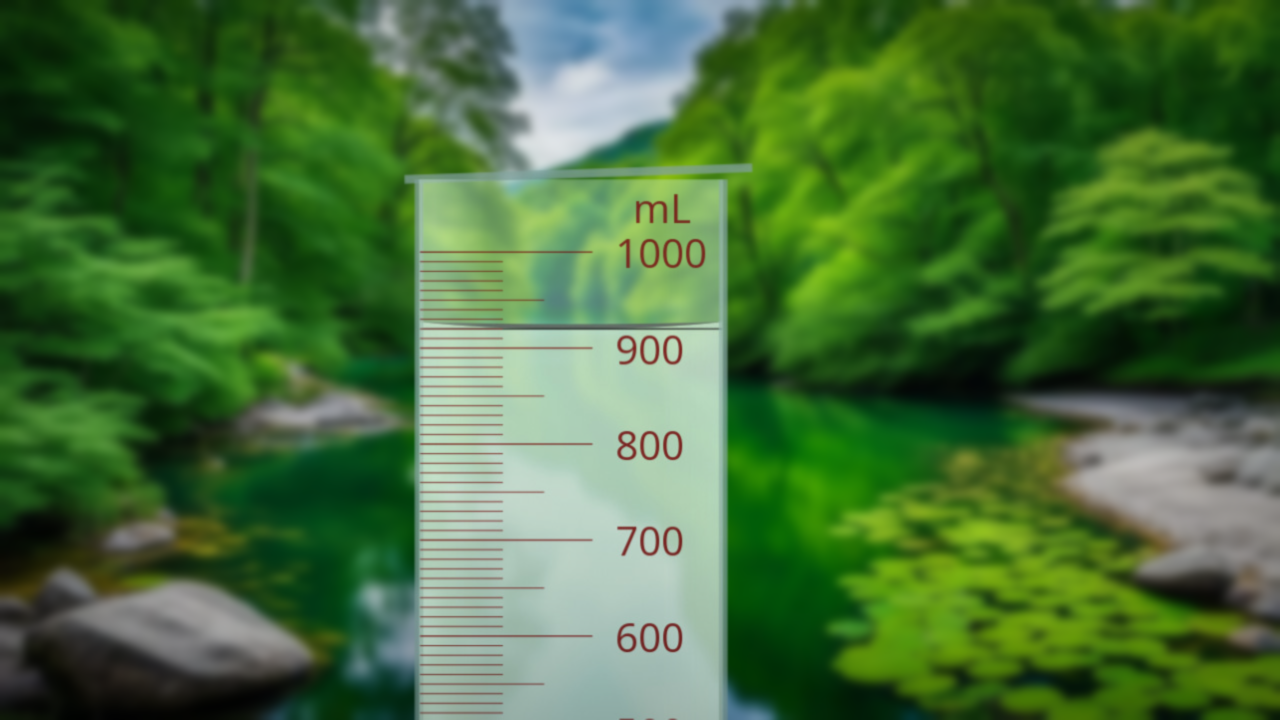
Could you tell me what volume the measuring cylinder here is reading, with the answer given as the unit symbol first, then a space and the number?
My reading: mL 920
